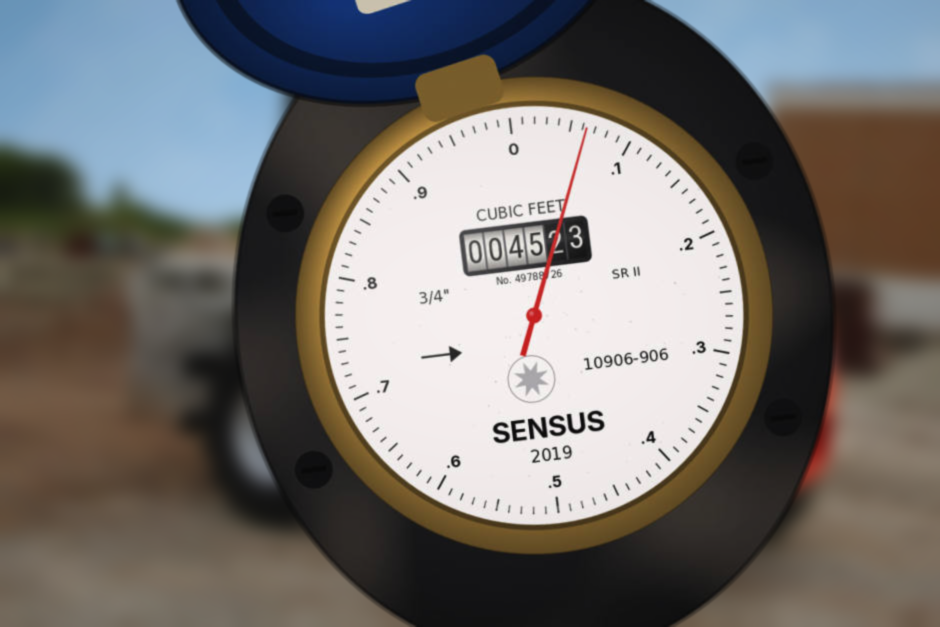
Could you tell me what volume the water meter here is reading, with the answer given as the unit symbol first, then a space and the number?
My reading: ft³ 4523.06
